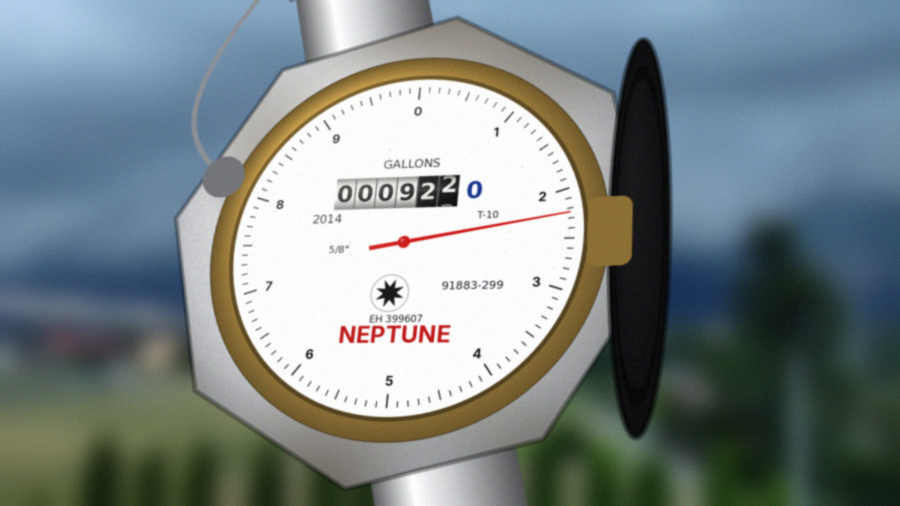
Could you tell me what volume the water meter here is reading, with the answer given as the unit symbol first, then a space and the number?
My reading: gal 9222.2
